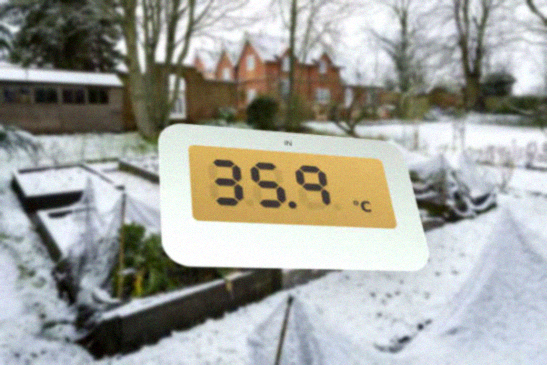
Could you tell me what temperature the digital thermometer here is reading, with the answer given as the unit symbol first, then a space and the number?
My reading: °C 35.9
